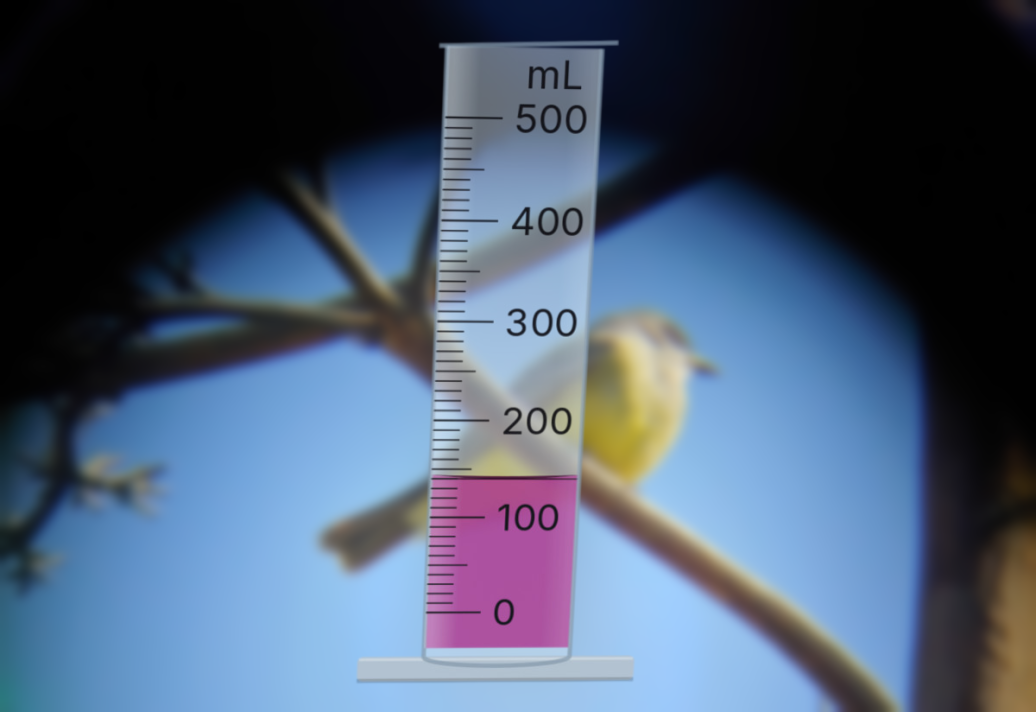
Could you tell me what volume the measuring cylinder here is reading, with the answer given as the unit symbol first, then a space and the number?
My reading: mL 140
